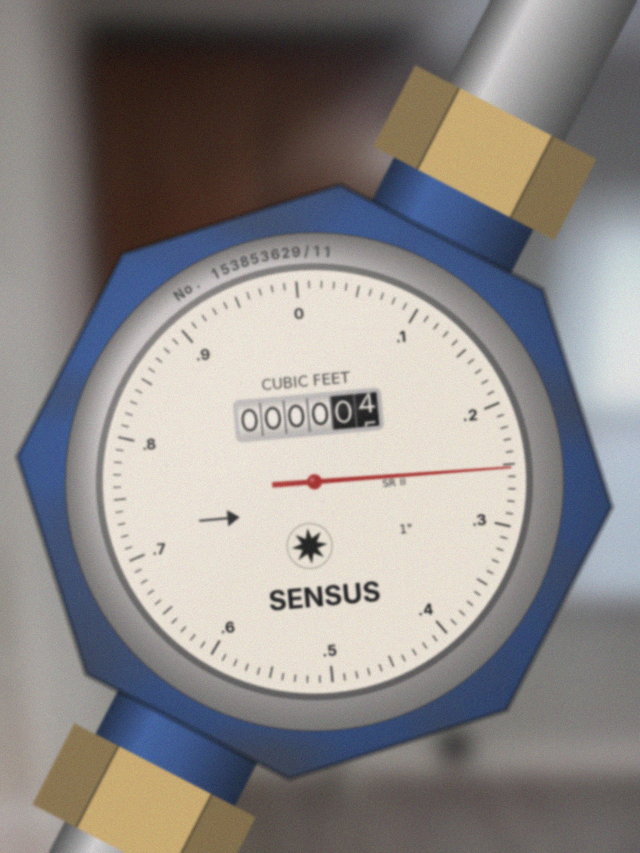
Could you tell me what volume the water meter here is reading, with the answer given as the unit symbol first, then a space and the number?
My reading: ft³ 4.25
